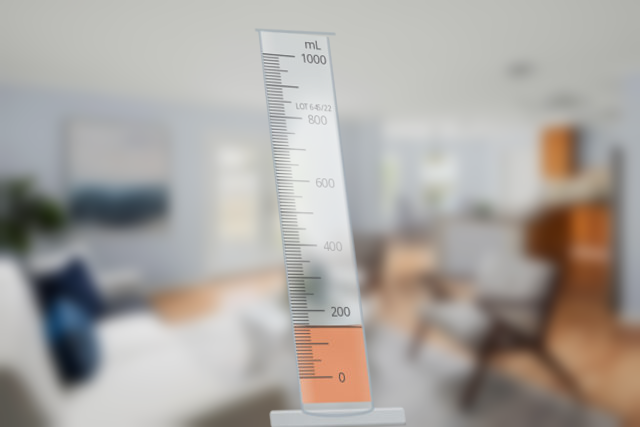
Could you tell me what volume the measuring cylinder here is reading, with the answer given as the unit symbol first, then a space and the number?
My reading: mL 150
